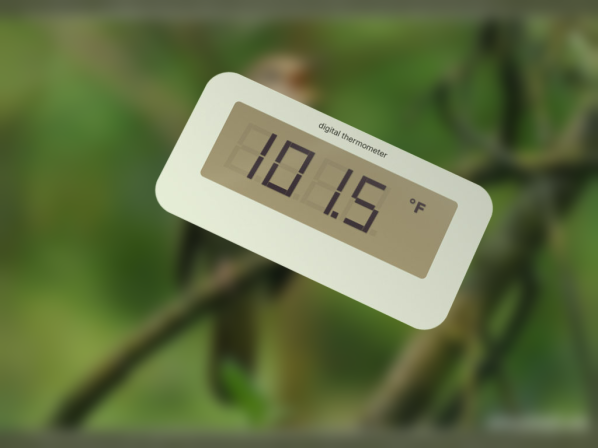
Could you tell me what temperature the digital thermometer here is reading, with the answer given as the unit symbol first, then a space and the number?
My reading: °F 101.5
